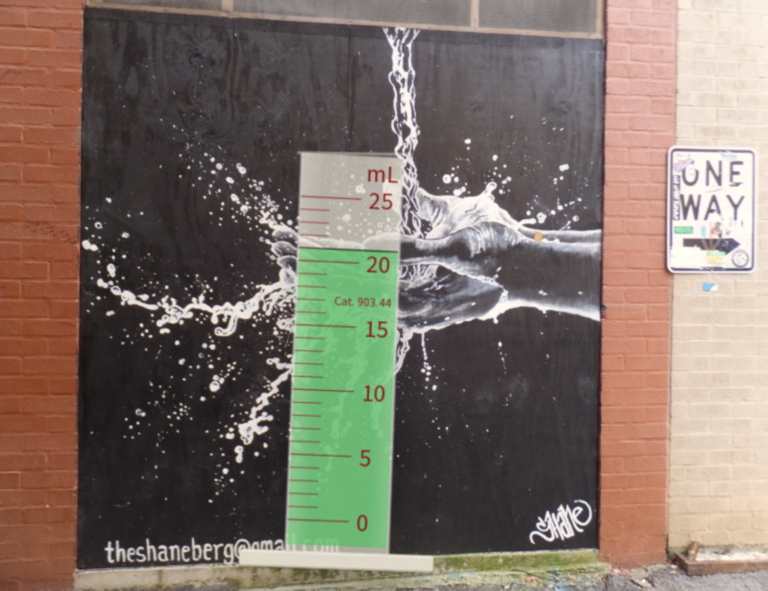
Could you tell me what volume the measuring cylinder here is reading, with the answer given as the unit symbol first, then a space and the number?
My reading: mL 21
